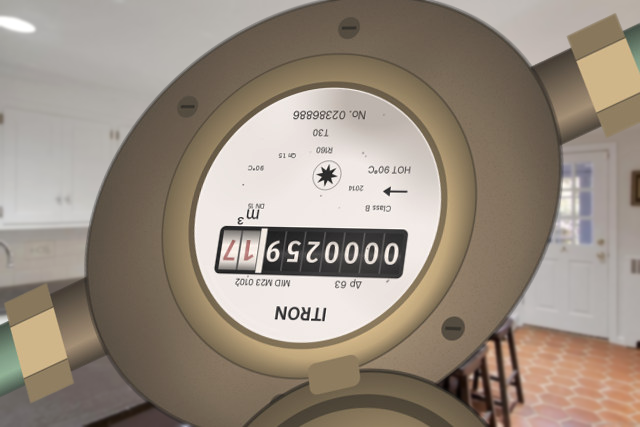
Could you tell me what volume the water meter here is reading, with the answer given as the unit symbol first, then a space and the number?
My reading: m³ 259.17
